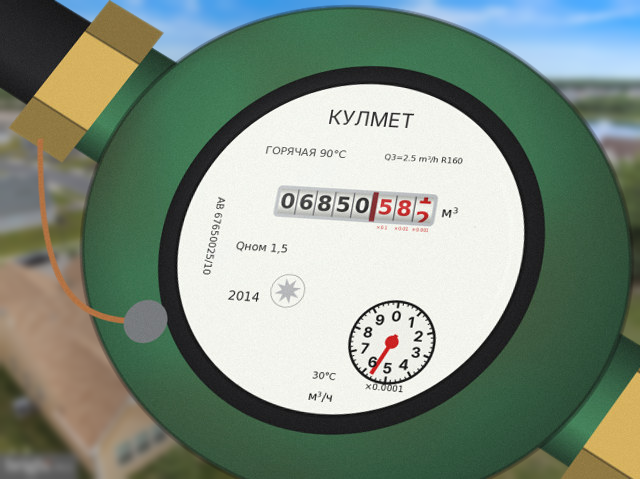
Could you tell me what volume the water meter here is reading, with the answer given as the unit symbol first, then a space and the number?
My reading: m³ 6850.5815
